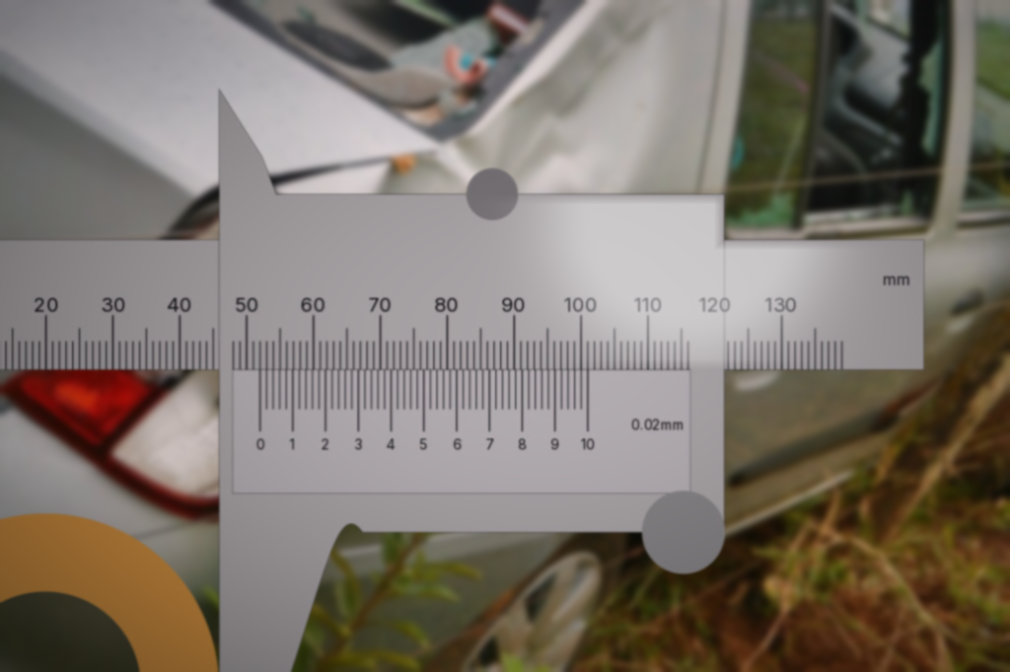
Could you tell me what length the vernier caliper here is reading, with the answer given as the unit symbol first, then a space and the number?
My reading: mm 52.0
